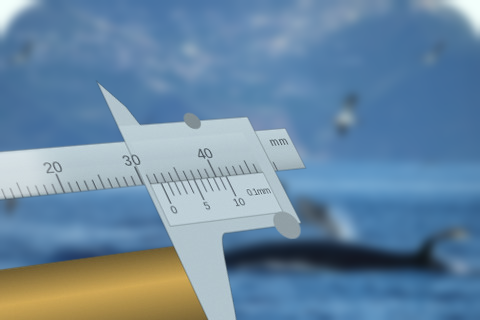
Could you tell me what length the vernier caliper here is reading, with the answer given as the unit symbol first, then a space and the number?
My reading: mm 32.4
